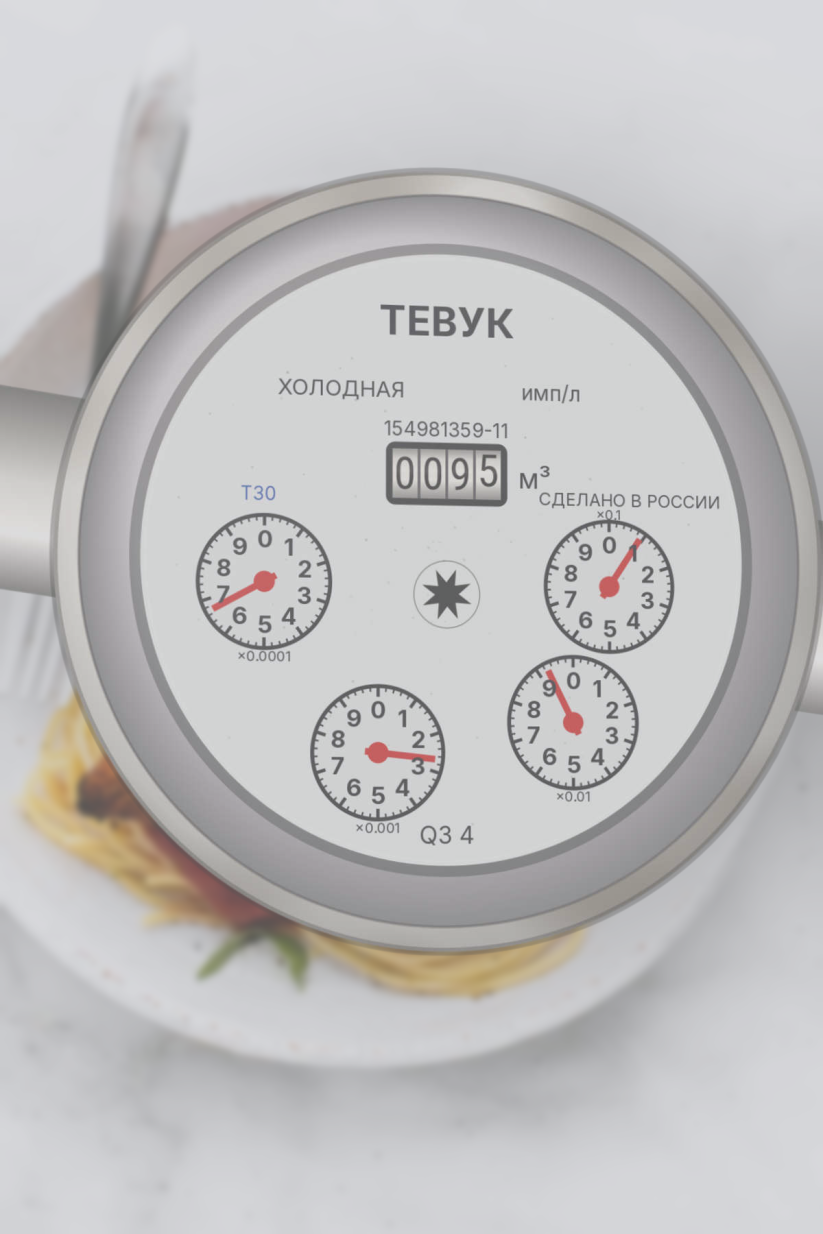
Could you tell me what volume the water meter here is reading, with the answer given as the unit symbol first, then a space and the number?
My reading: m³ 95.0926
